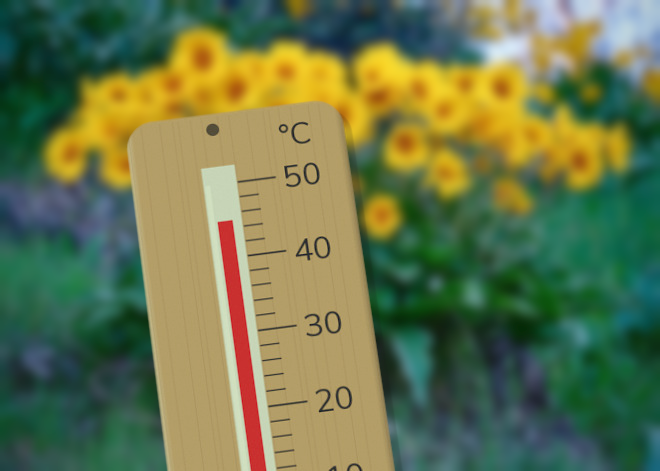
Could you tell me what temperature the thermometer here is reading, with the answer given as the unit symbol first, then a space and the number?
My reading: °C 45
